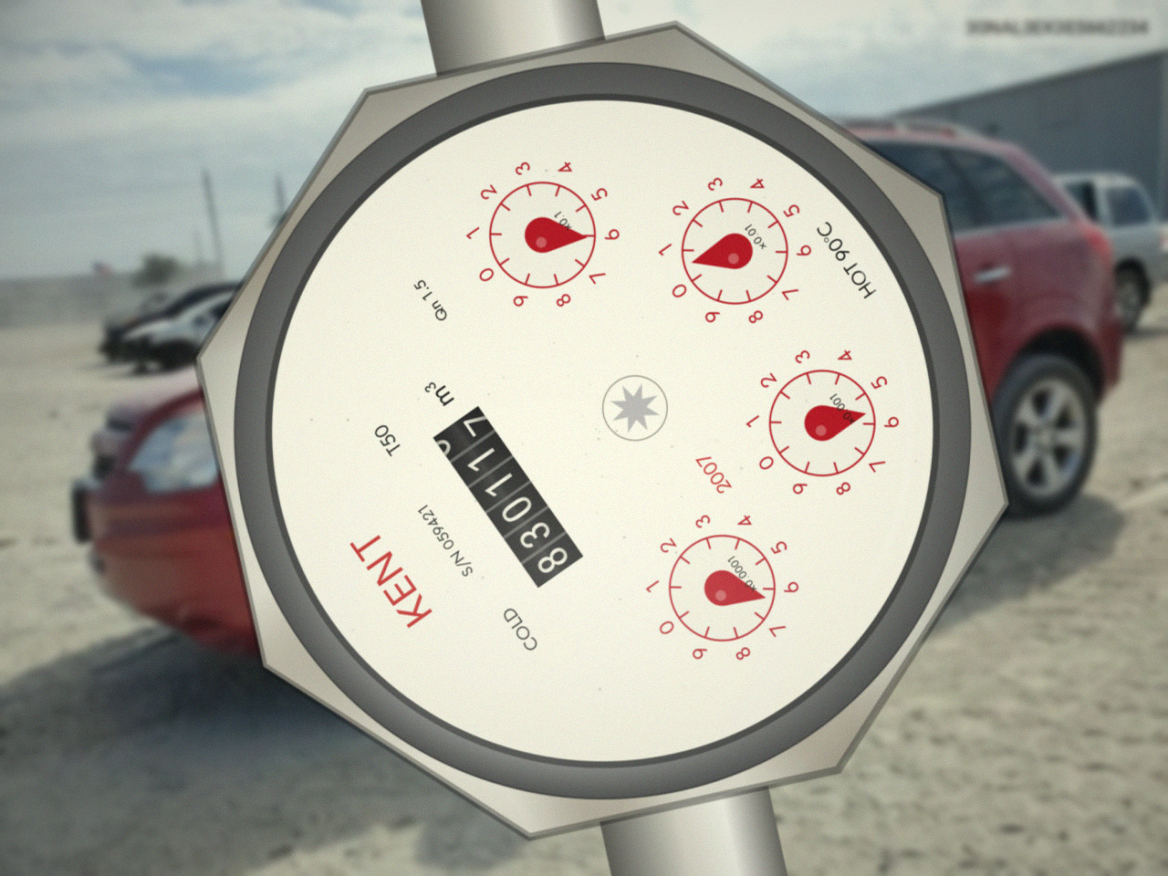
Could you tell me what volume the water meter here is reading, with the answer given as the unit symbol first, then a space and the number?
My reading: m³ 830116.6056
